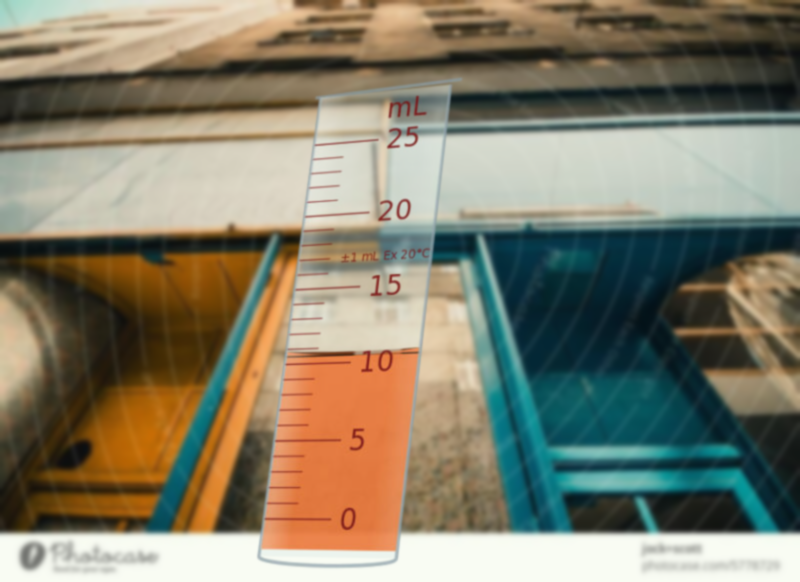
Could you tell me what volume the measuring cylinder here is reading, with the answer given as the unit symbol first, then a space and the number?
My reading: mL 10.5
